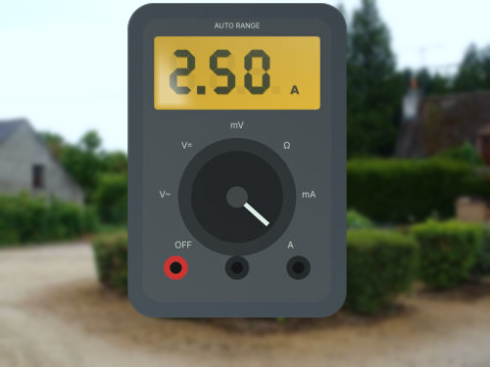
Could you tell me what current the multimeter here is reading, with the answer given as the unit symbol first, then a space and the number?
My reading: A 2.50
